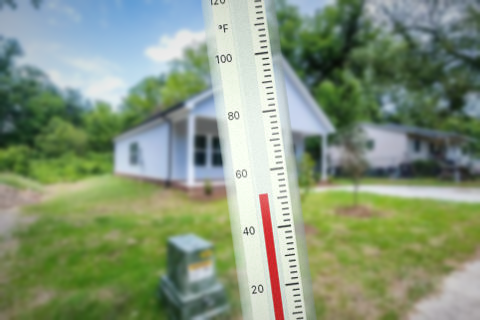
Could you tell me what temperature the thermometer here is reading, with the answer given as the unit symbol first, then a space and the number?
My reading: °F 52
